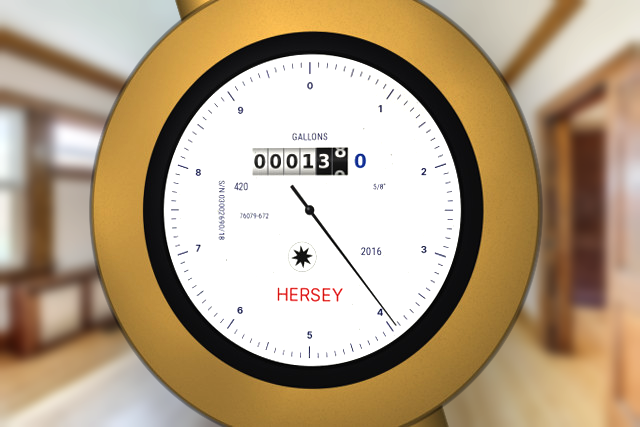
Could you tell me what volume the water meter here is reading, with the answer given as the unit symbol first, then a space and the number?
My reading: gal 1383.9
